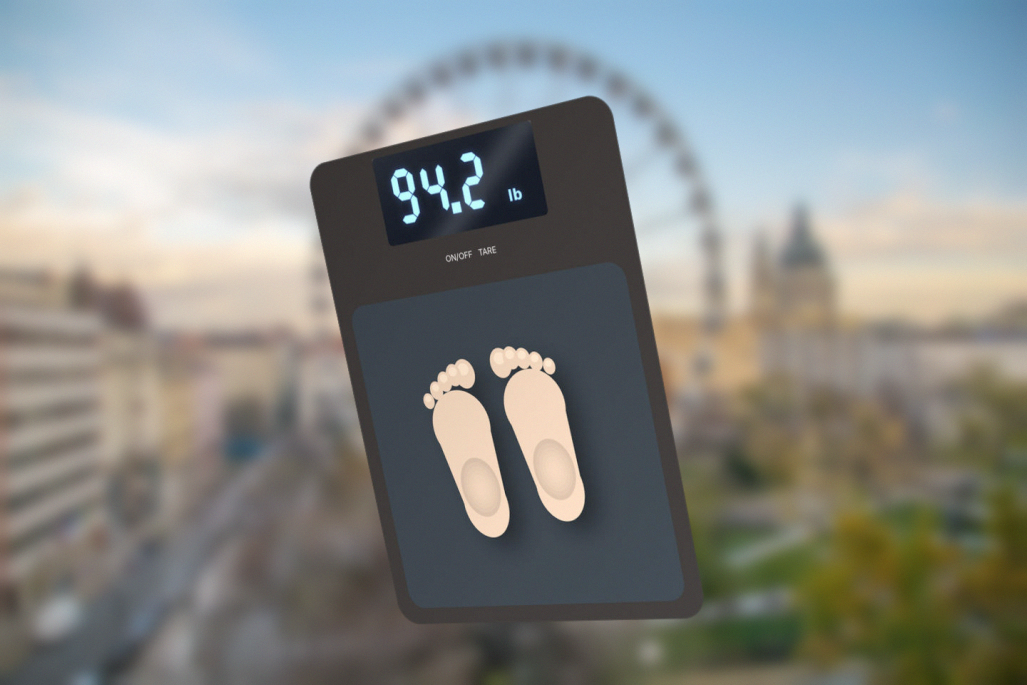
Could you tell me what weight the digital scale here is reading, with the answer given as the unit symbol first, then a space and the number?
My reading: lb 94.2
